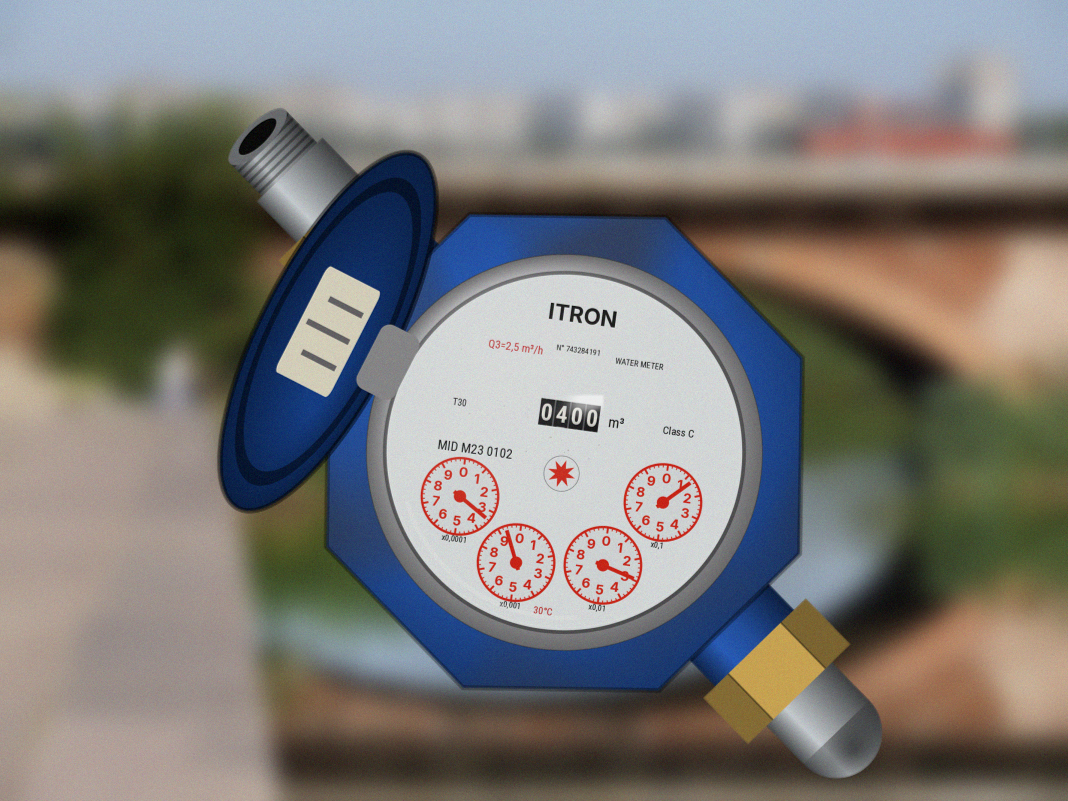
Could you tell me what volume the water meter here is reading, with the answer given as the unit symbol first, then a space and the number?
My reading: m³ 400.1293
